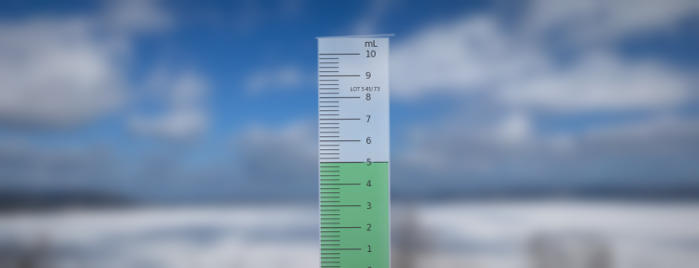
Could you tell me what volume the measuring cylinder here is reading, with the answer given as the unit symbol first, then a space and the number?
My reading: mL 5
